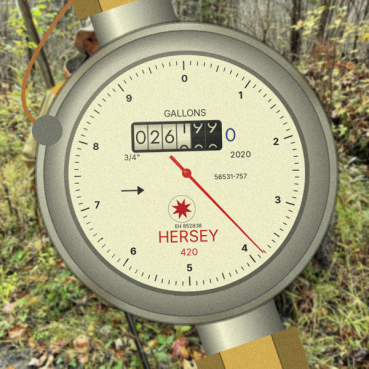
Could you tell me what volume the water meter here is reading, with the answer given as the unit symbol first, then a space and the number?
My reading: gal 261993.8
